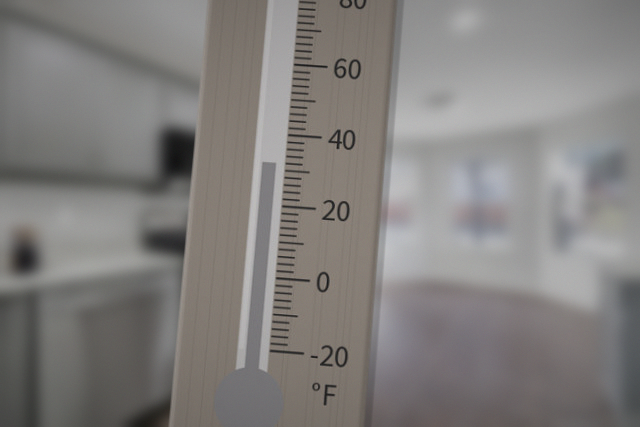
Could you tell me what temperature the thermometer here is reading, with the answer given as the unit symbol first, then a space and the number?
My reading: °F 32
